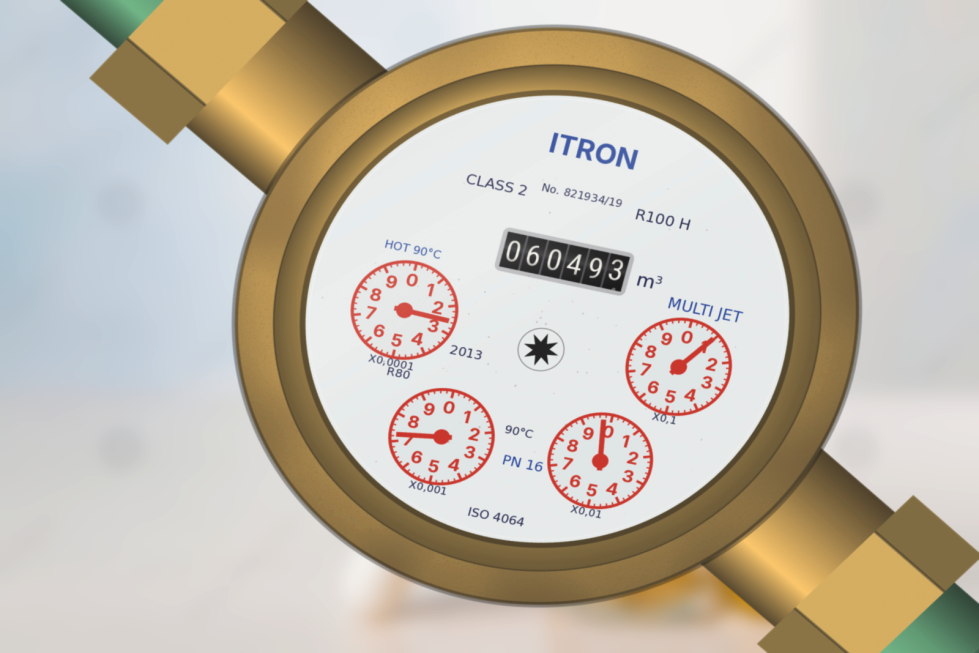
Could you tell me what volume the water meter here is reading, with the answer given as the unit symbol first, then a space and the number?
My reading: m³ 60493.0972
